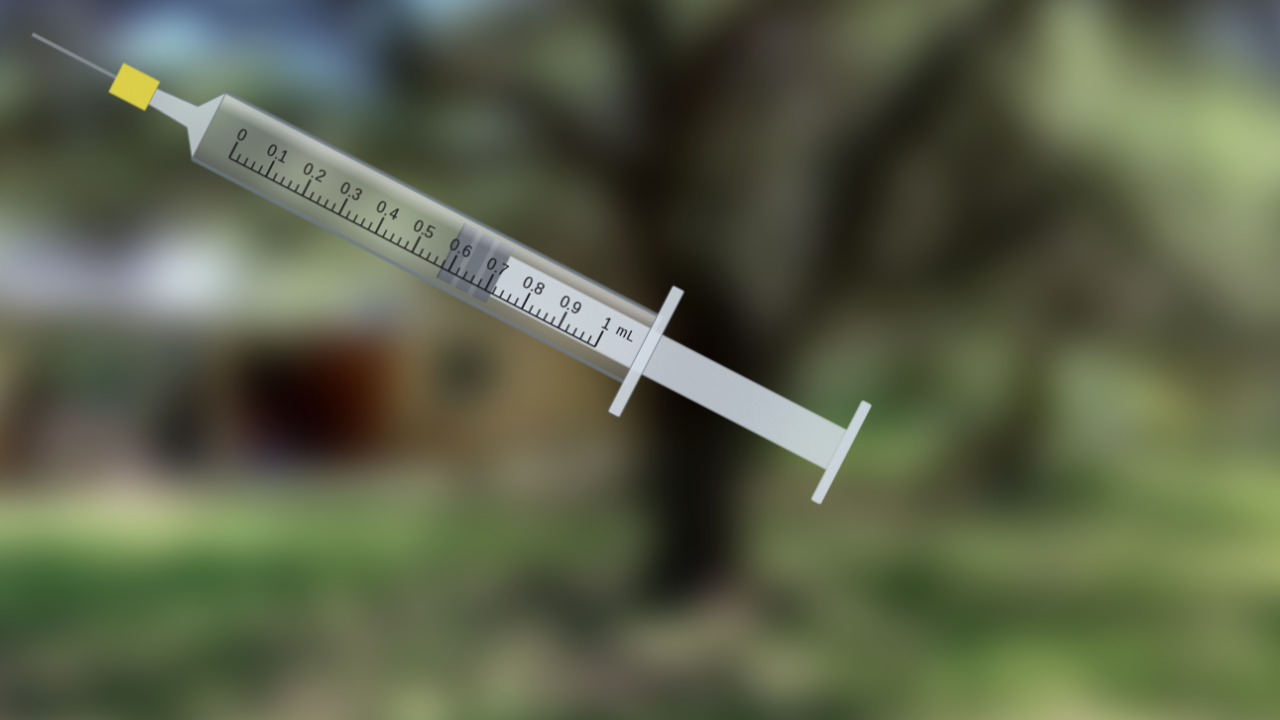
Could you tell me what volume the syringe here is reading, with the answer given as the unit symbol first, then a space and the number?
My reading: mL 0.58
